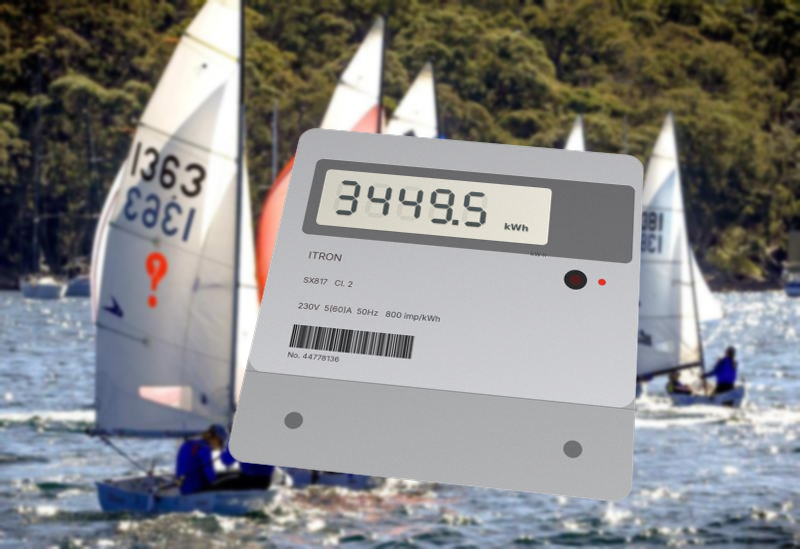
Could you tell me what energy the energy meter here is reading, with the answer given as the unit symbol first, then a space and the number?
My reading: kWh 3449.5
